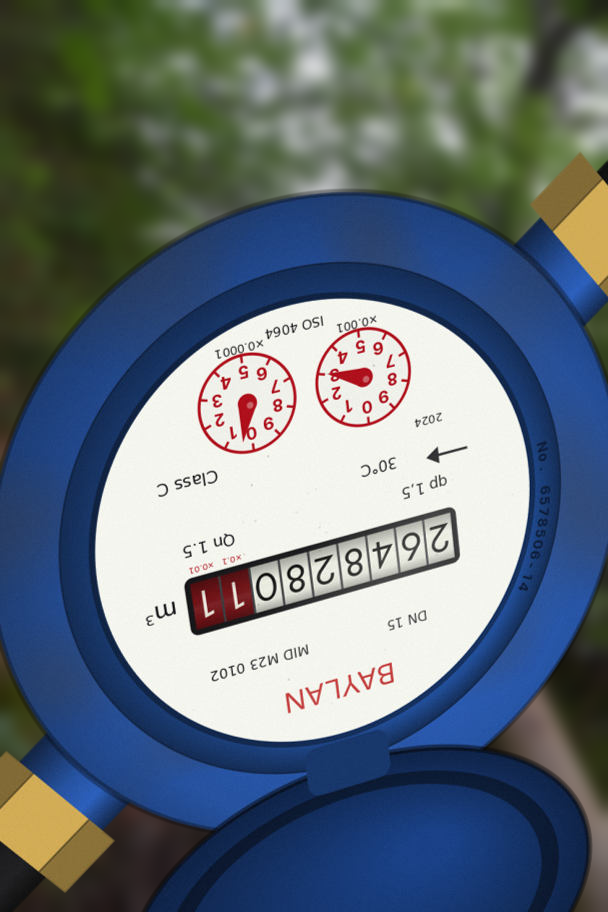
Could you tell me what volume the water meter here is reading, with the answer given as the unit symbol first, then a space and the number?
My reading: m³ 2648280.1130
